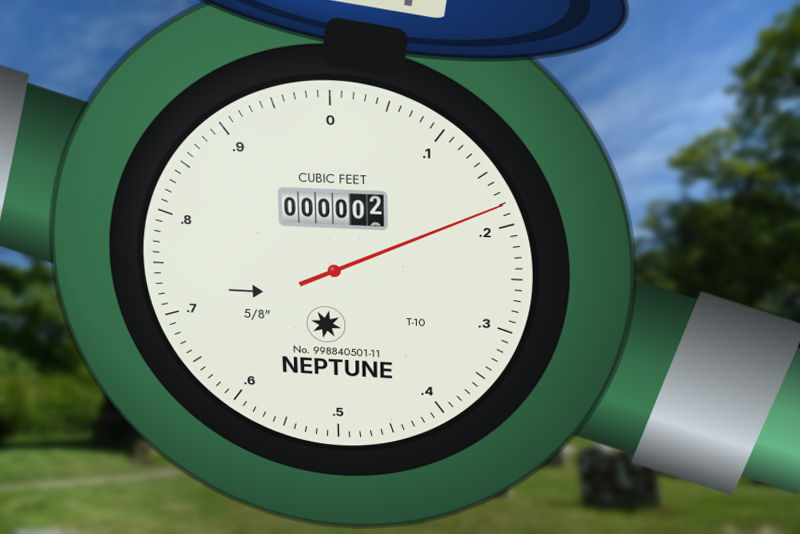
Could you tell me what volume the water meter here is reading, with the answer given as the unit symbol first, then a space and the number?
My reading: ft³ 2.18
